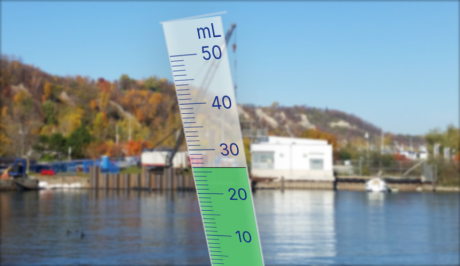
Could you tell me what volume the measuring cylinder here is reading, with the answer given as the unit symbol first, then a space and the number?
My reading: mL 26
